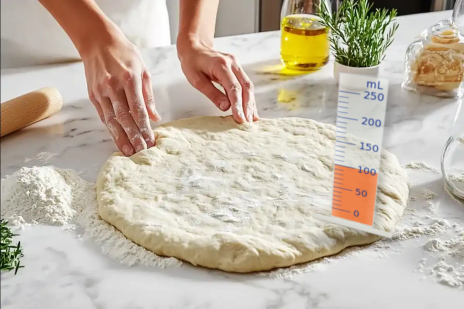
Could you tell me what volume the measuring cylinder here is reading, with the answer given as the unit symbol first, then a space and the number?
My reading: mL 100
